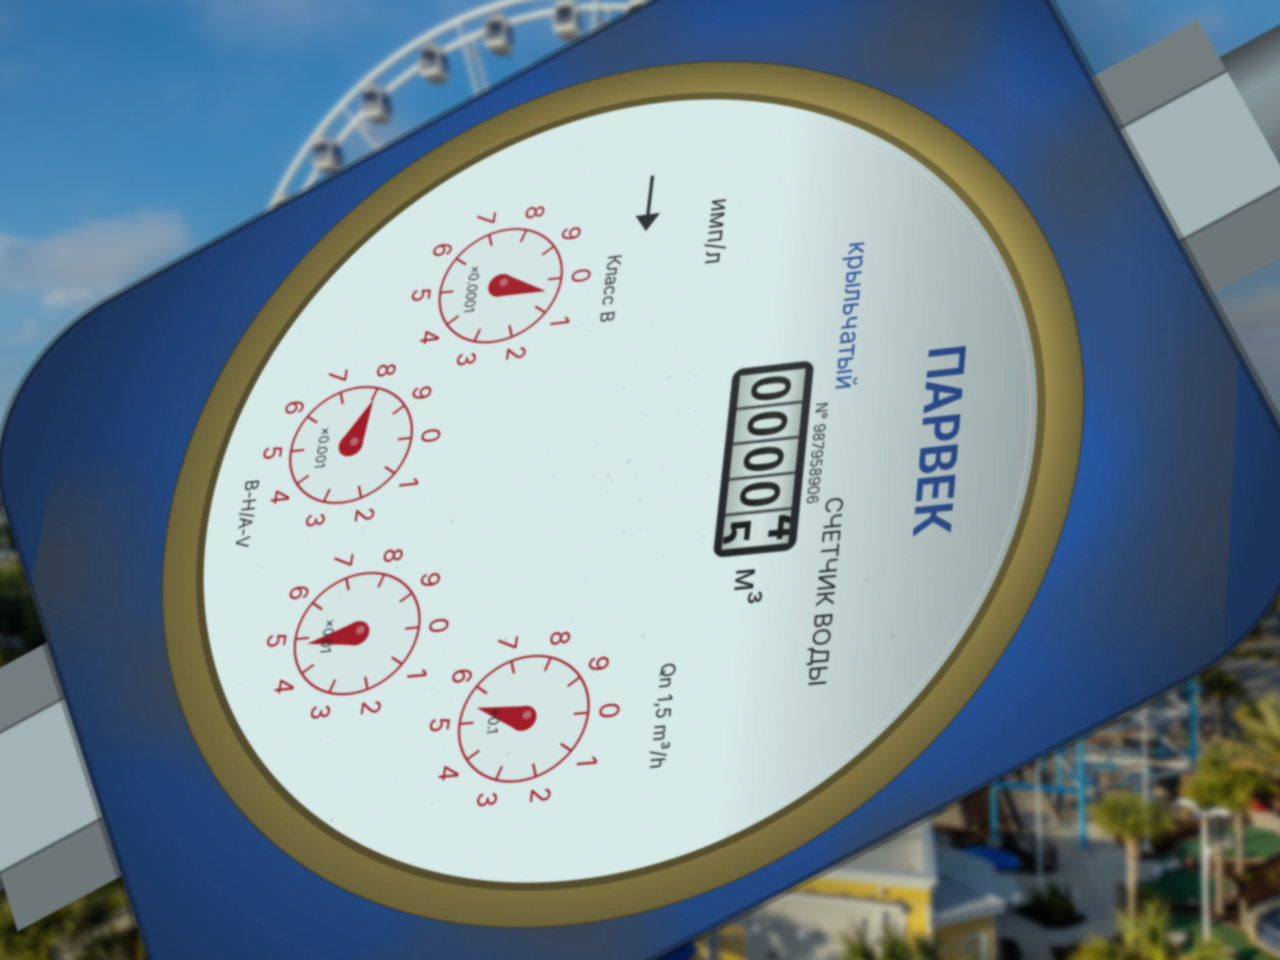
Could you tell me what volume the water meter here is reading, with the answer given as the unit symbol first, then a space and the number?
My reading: m³ 4.5480
